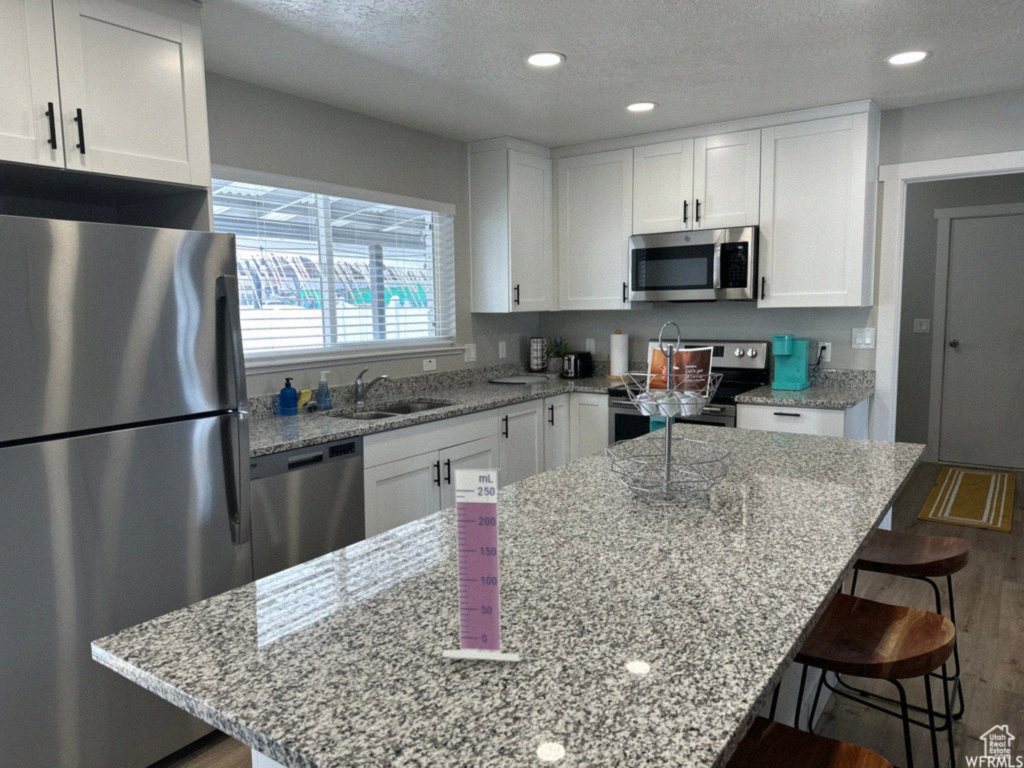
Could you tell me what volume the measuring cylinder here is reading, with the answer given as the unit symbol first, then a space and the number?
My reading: mL 230
